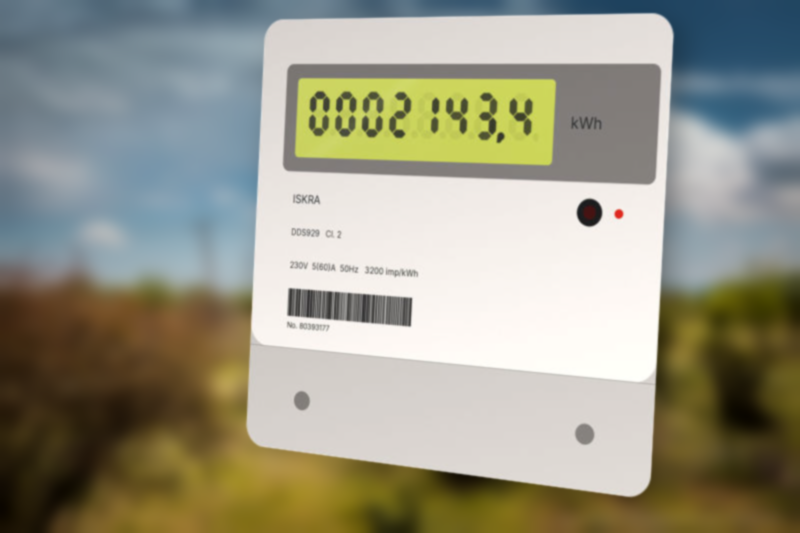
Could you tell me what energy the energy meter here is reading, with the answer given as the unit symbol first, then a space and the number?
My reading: kWh 2143.4
